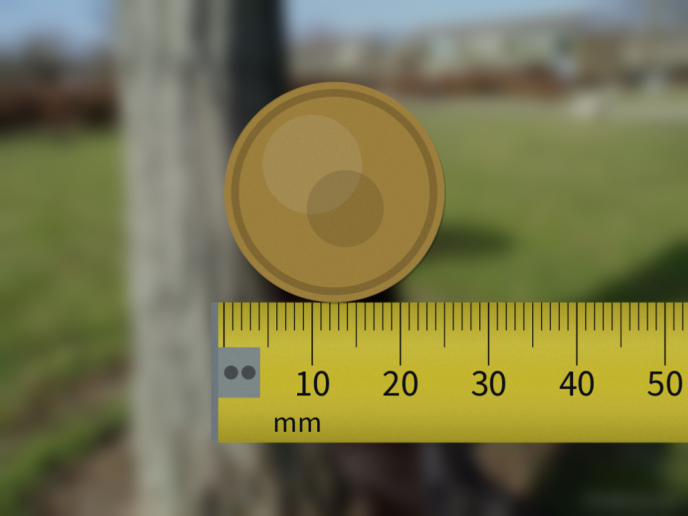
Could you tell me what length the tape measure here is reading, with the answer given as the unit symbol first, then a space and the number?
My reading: mm 25
